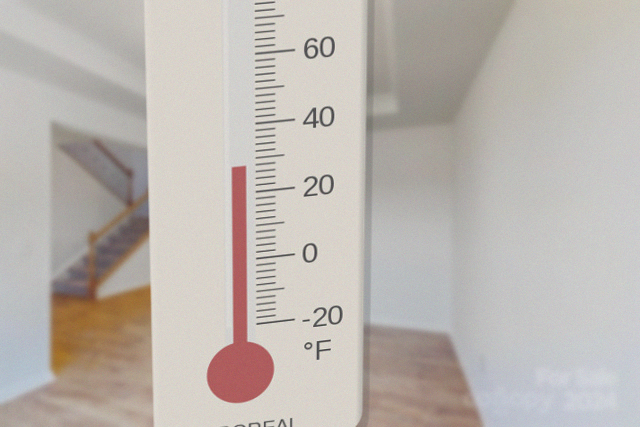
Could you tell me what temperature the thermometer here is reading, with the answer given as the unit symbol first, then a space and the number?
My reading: °F 28
